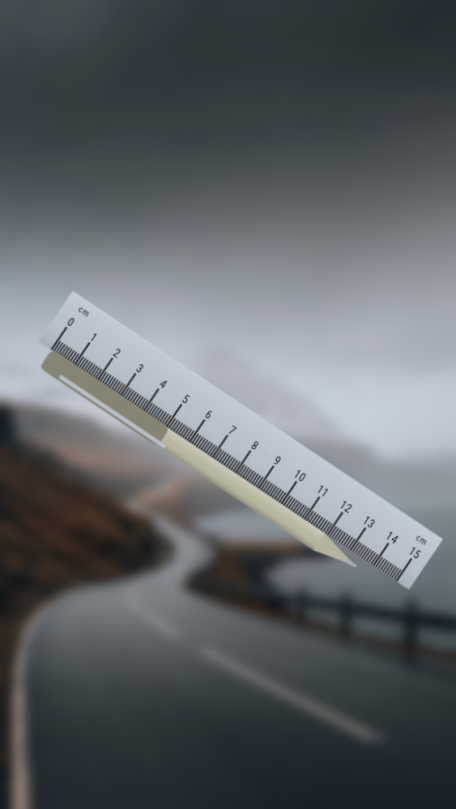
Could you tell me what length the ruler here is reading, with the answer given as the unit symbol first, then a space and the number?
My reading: cm 13.5
